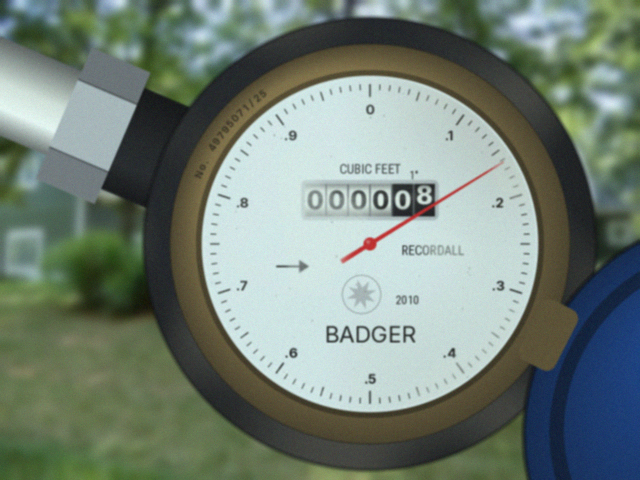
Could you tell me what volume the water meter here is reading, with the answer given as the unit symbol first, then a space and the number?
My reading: ft³ 8.16
